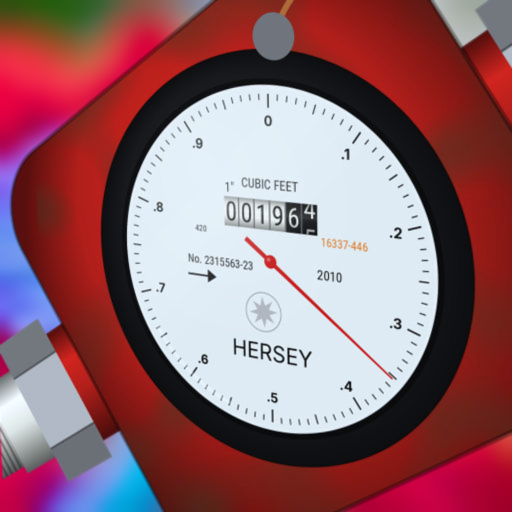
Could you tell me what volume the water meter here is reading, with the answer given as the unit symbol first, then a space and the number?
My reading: ft³ 1964.35
